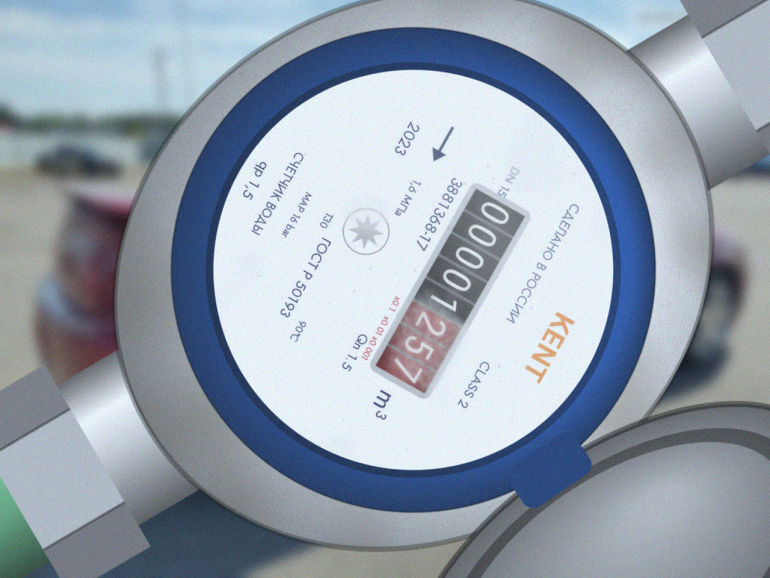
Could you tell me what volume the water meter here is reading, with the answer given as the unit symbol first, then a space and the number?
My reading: m³ 1.257
